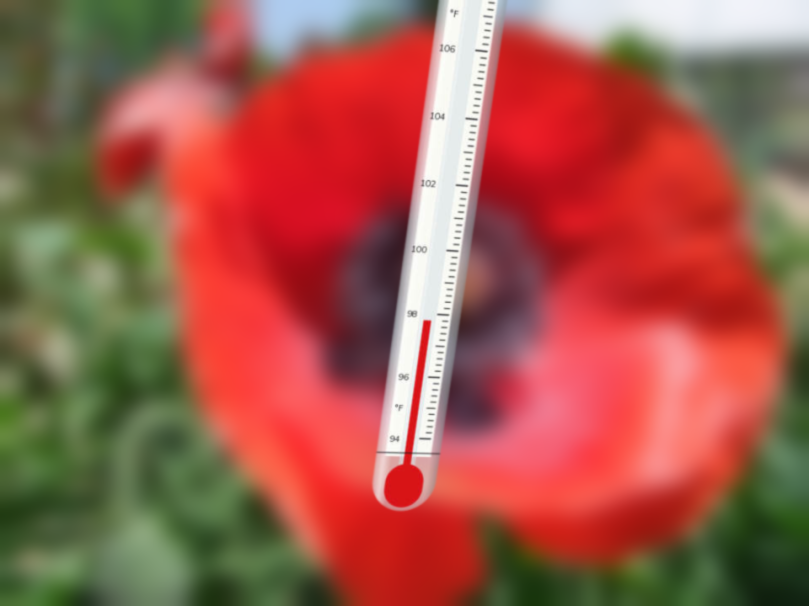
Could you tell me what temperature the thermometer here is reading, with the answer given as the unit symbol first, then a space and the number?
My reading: °F 97.8
